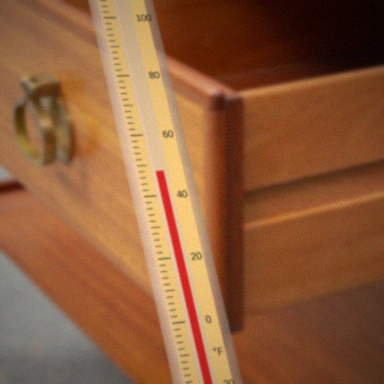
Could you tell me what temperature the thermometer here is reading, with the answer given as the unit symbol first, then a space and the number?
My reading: °F 48
